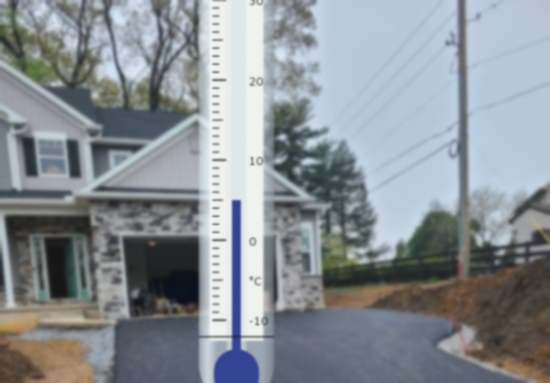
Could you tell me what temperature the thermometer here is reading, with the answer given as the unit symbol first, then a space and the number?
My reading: °C 5
